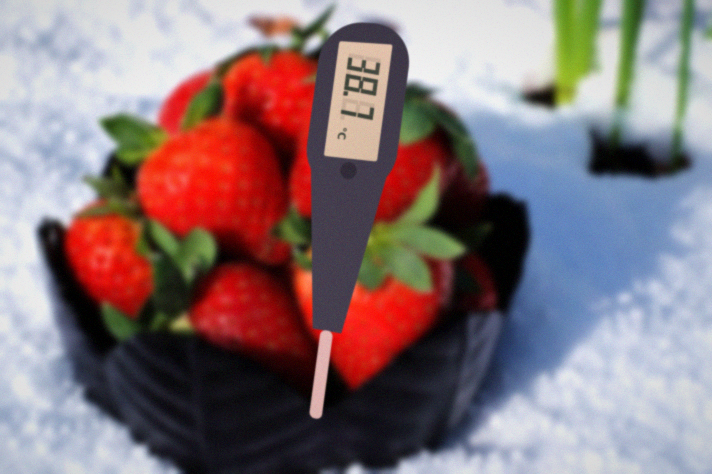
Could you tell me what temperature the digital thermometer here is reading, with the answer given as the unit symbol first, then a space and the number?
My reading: °C 38.7
